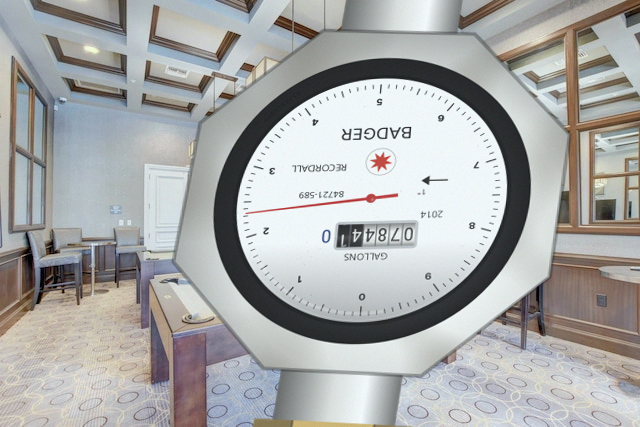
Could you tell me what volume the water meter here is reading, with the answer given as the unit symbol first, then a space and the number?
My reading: gal 784412.3
